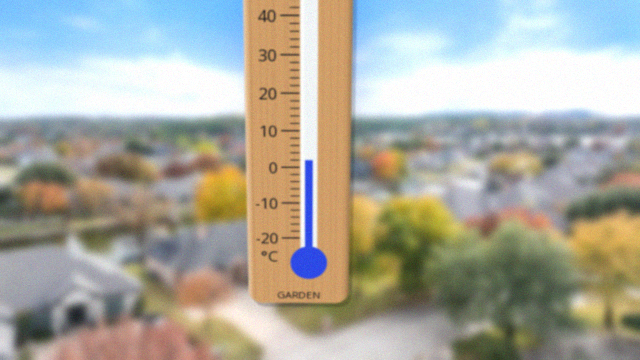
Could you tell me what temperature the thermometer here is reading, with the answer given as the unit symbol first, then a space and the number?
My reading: °C 2
